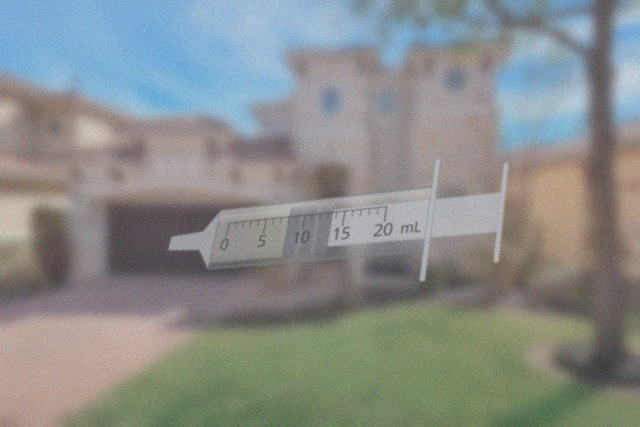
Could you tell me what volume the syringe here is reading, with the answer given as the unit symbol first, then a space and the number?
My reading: mL 8
